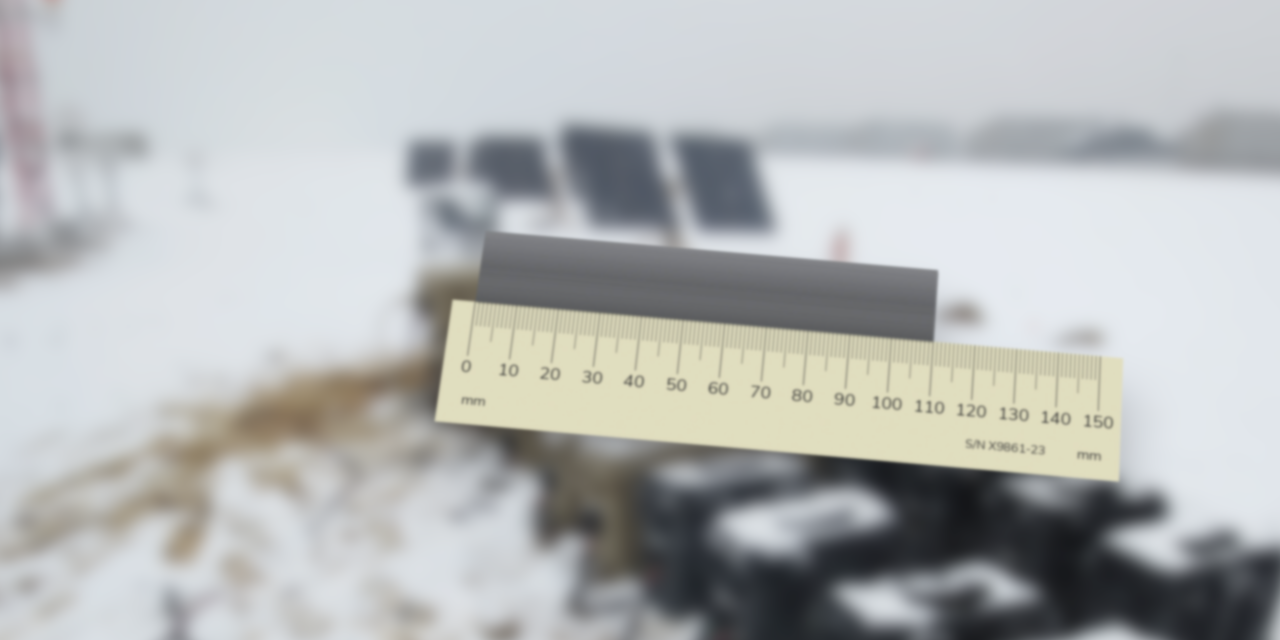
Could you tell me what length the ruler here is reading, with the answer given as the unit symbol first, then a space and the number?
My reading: mm 110
